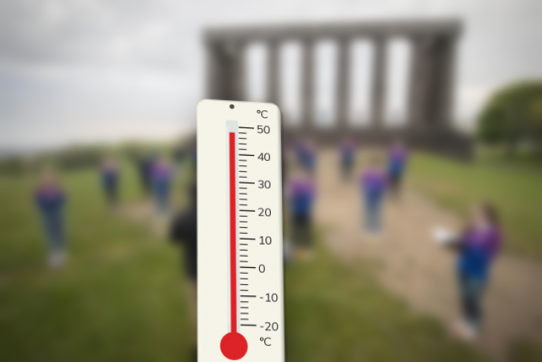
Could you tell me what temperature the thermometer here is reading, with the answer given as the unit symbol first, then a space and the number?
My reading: °C 48
